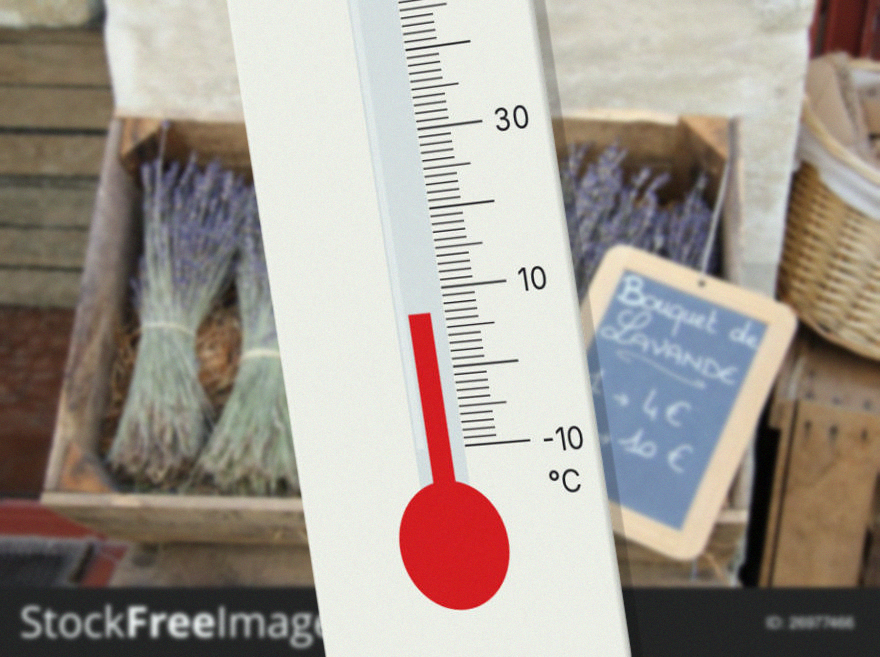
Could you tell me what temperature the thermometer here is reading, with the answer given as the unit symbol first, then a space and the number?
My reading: °C 7
